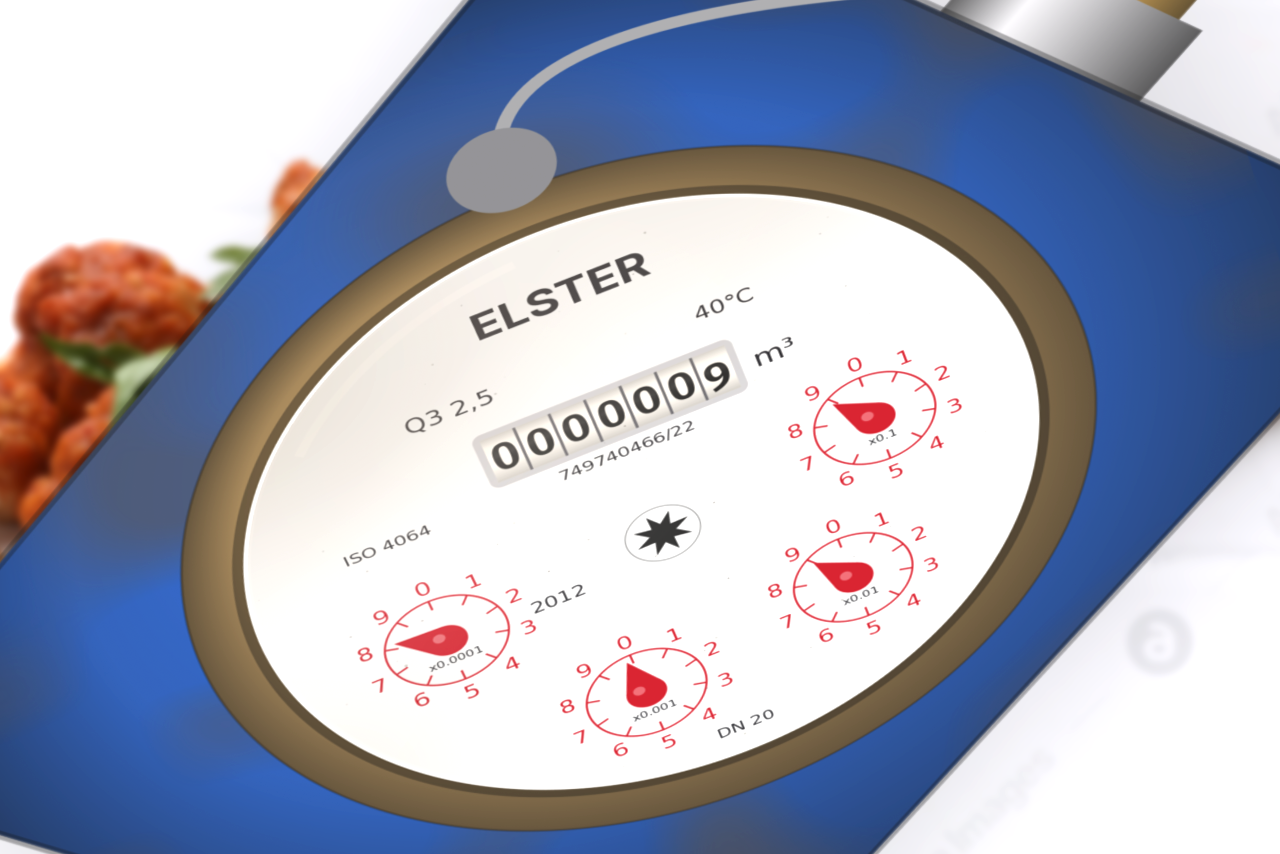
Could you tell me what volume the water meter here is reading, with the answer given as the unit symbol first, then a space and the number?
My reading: m³ 8.8898
